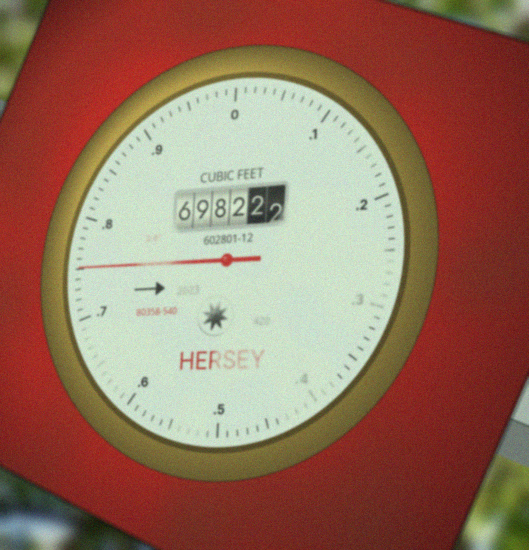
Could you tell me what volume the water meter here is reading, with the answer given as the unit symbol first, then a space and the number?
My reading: ft³ 698221.75
